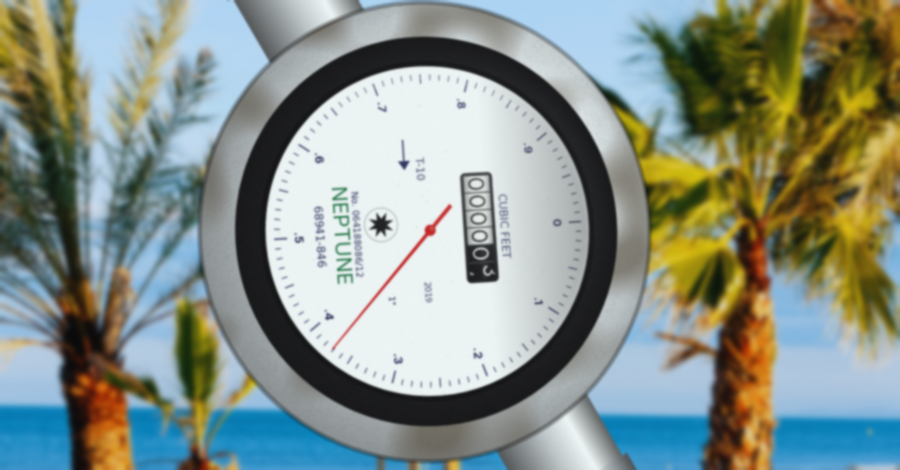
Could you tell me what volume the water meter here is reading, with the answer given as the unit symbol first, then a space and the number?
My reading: ft³ 3.37
